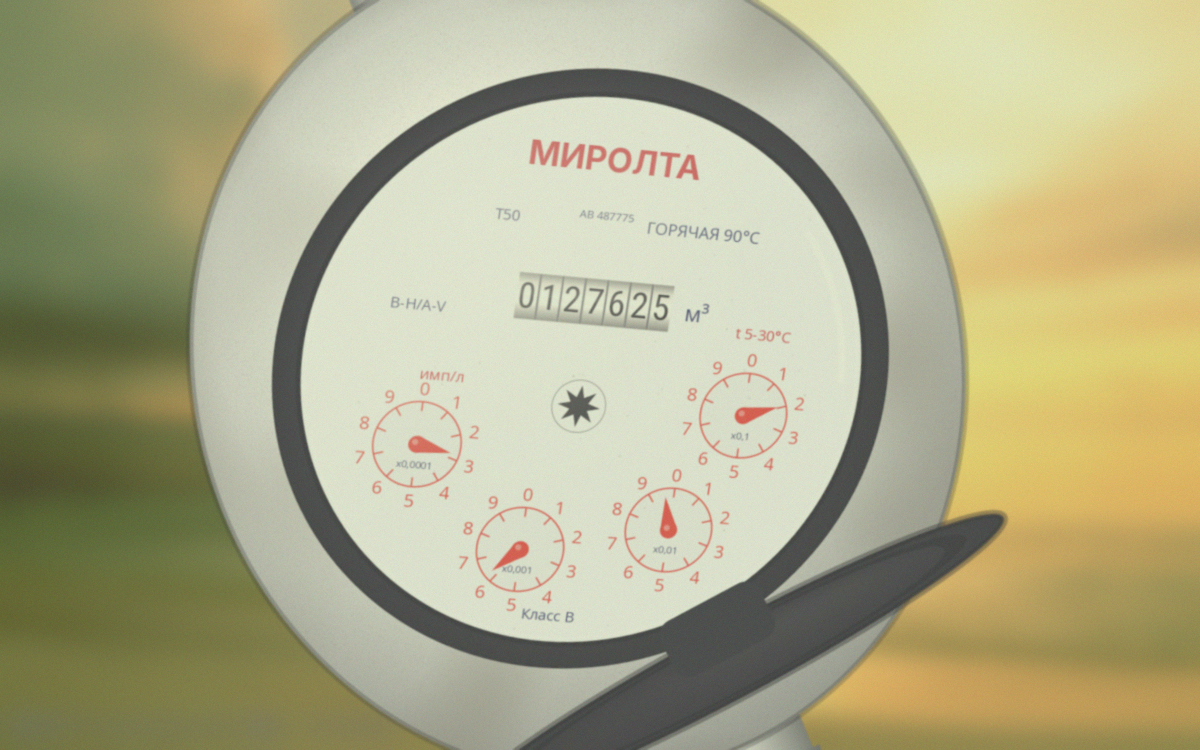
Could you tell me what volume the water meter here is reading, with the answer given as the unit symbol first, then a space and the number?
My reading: m³ 127625.1962
